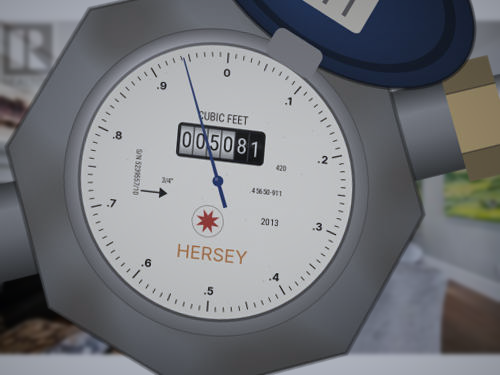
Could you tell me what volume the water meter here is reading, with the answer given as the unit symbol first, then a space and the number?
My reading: ft³ 5080.94
